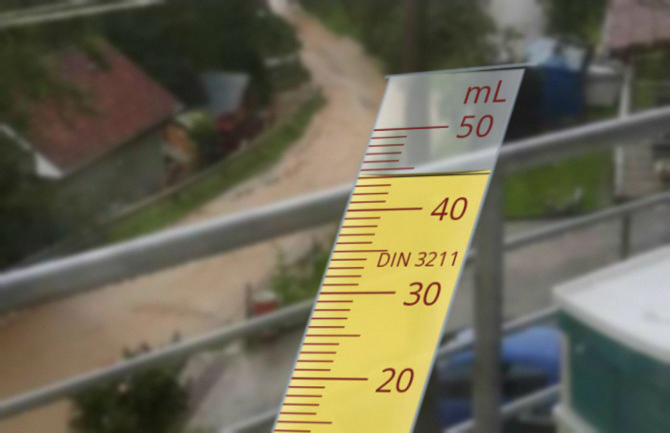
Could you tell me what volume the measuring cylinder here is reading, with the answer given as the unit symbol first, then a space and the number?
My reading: mL 44
